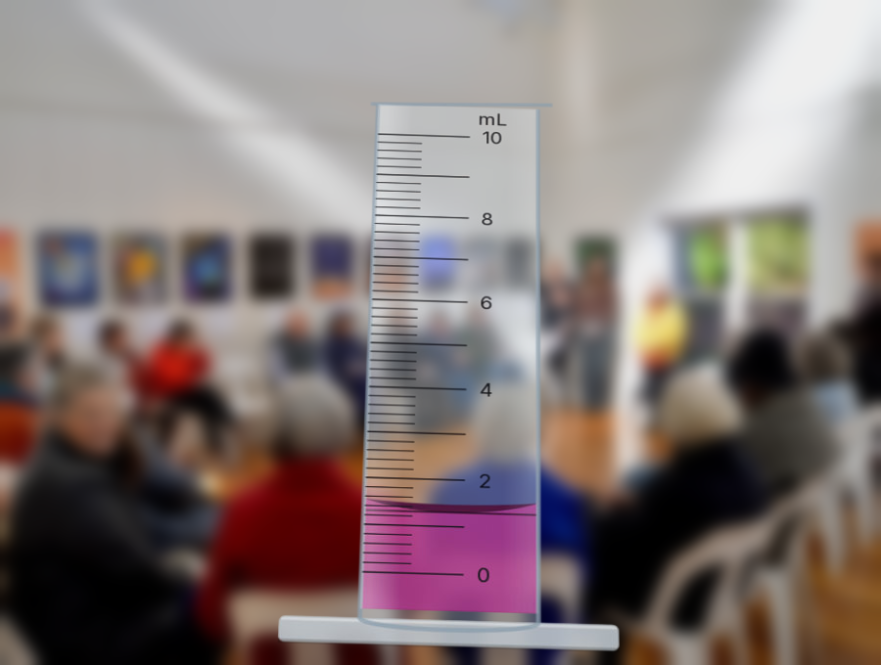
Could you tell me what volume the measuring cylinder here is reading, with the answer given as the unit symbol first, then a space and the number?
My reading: mL 1.3
